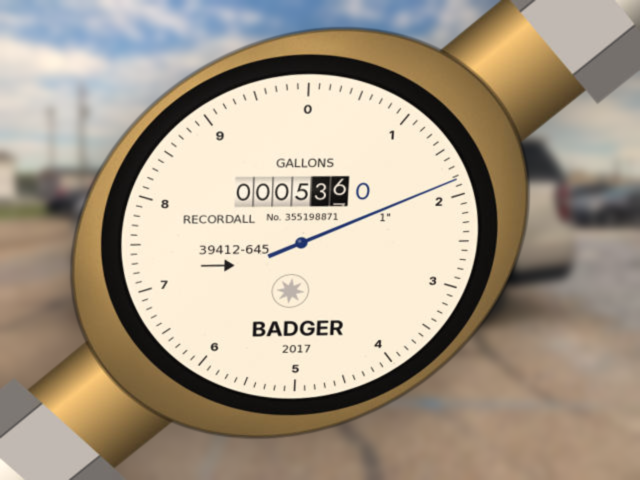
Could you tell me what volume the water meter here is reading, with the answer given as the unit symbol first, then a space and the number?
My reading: gal 5361.8
